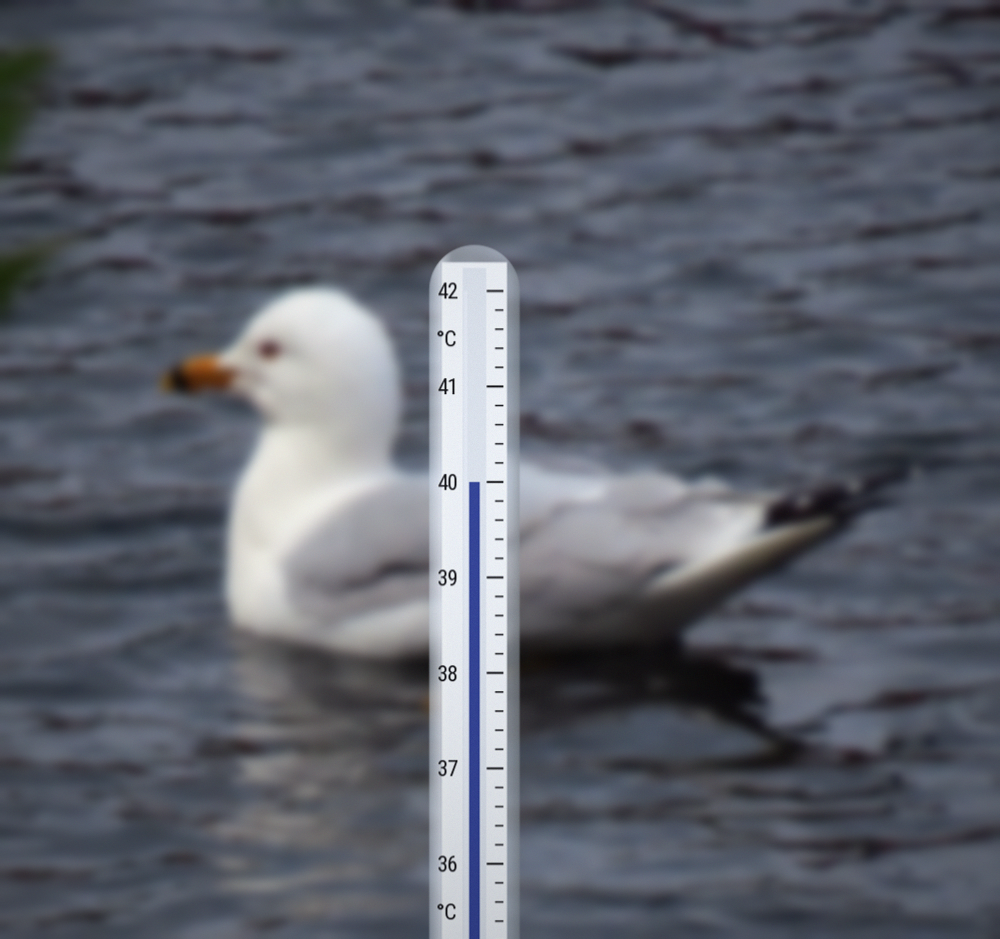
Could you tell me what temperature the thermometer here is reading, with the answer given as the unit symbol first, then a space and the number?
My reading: °C 40
